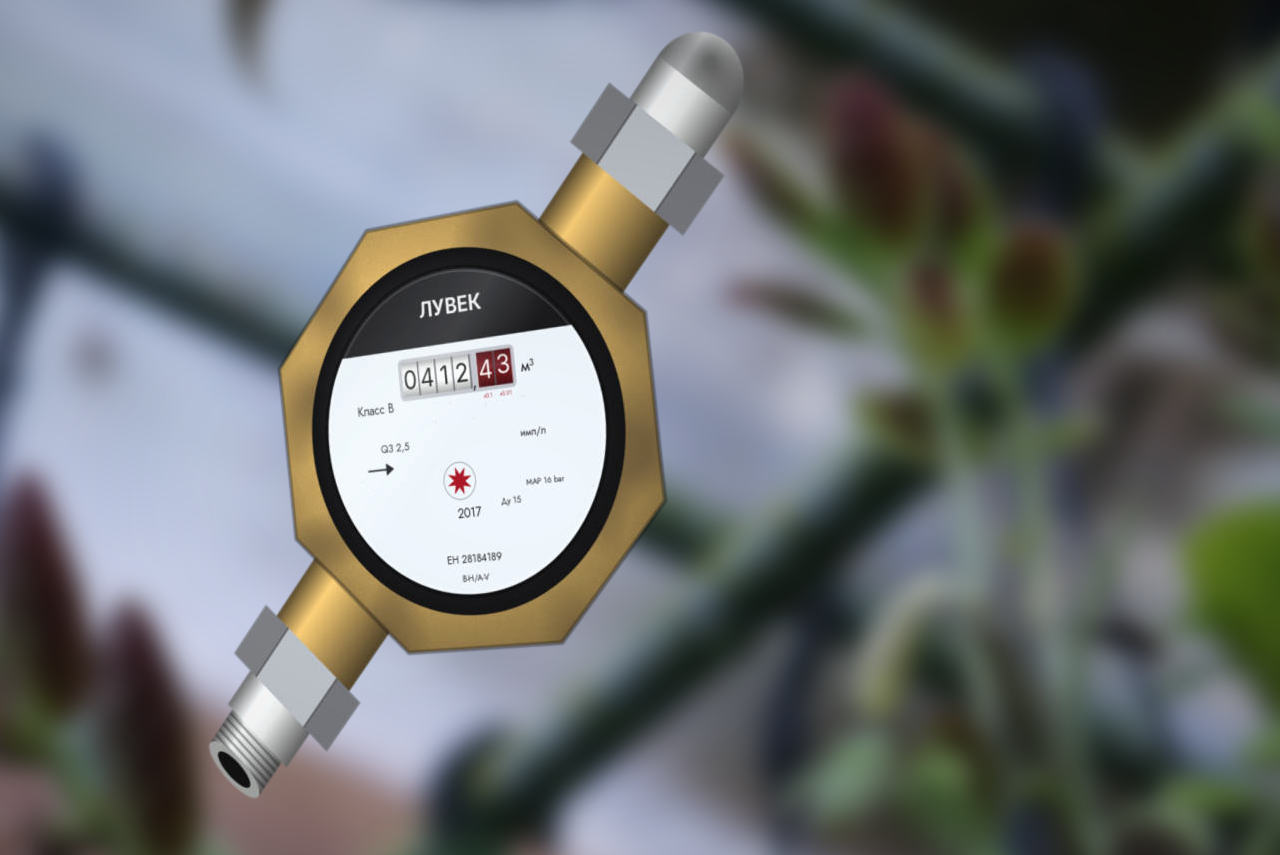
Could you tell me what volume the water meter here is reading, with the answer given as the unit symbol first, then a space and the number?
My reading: m³ 412.43
